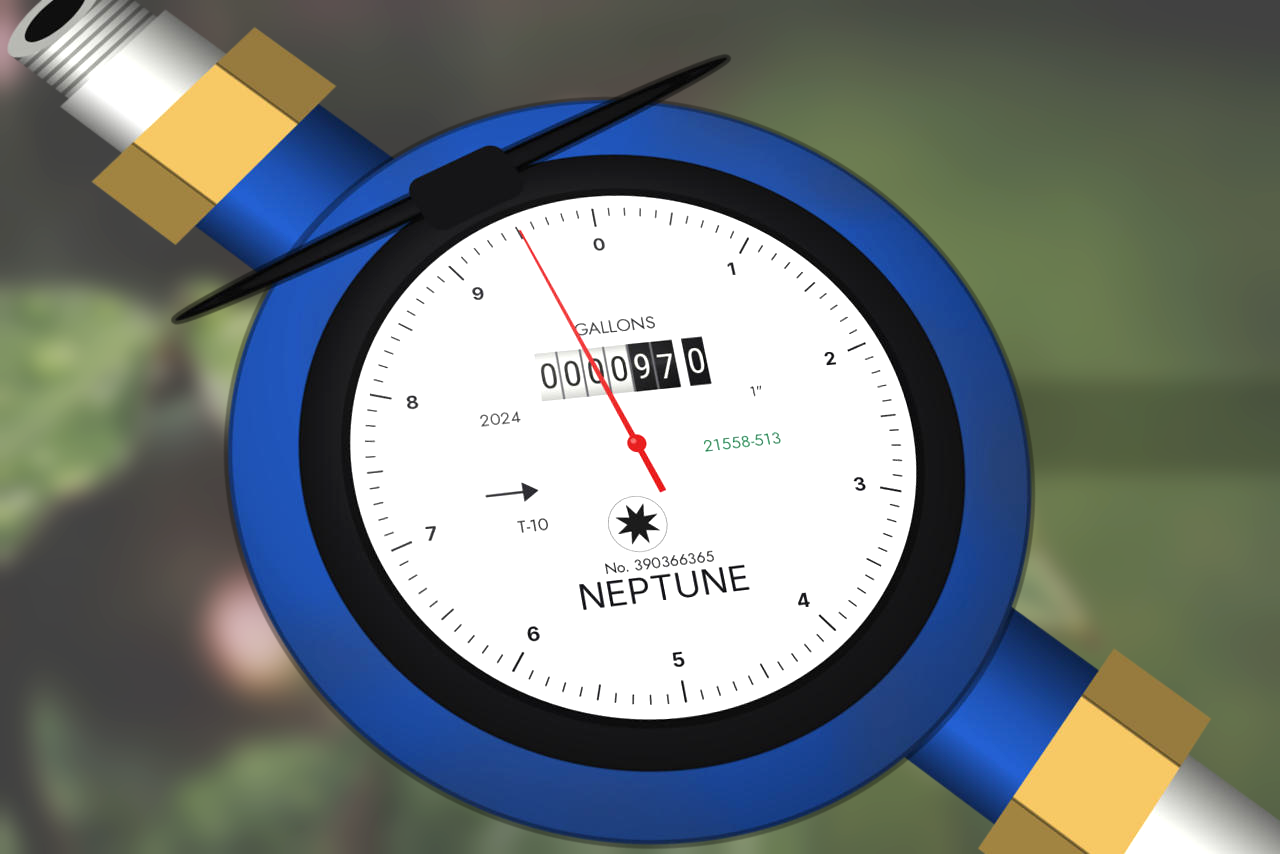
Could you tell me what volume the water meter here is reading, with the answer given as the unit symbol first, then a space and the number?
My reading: gal 969.5
